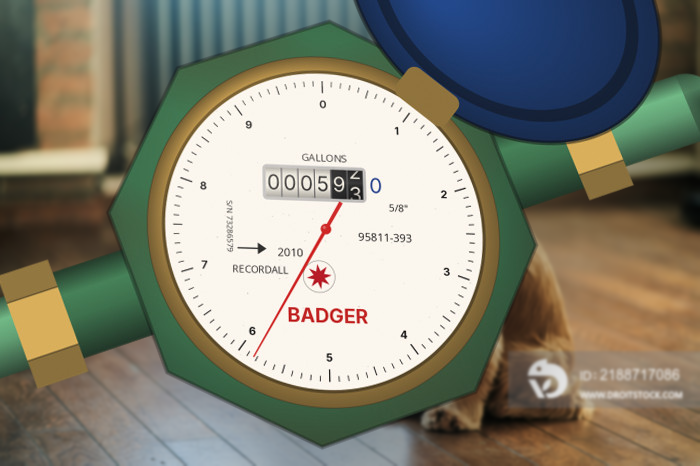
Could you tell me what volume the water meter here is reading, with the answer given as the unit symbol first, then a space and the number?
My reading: gal 5925.8
